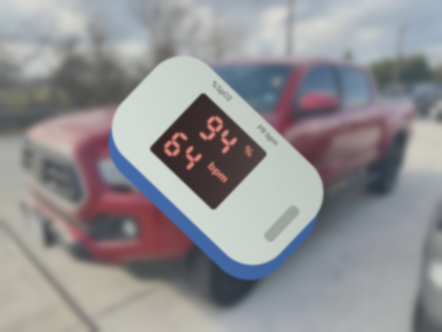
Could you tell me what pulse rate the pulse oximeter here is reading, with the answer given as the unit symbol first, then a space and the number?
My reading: bpm 64
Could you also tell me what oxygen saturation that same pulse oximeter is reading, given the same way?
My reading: % 94
